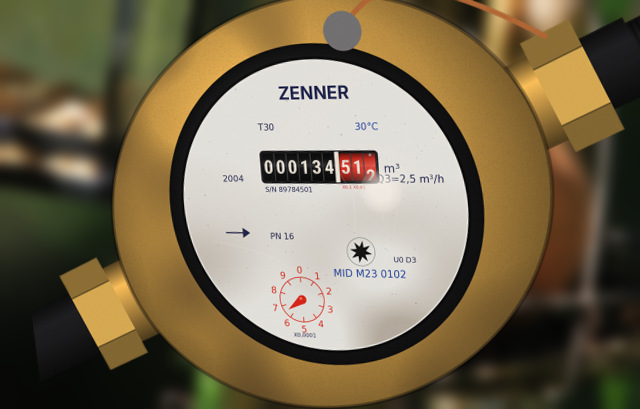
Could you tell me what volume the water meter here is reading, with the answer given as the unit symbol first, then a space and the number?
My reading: m³ 134.5116
